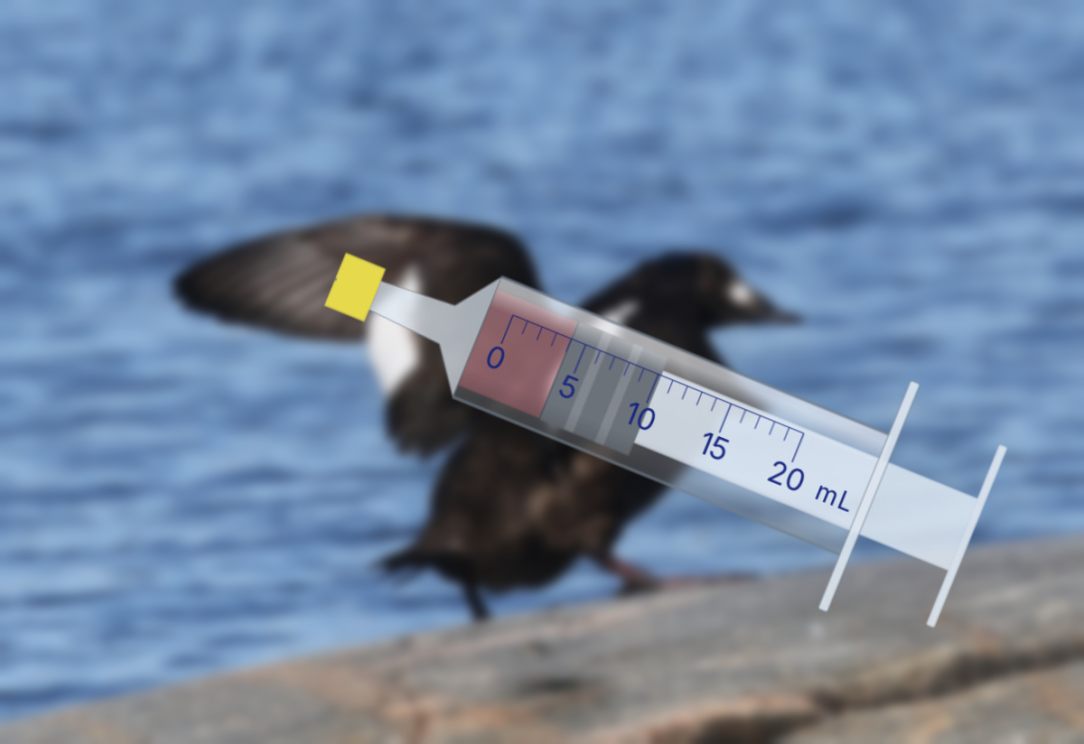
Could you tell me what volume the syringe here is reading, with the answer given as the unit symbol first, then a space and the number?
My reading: mL 4
